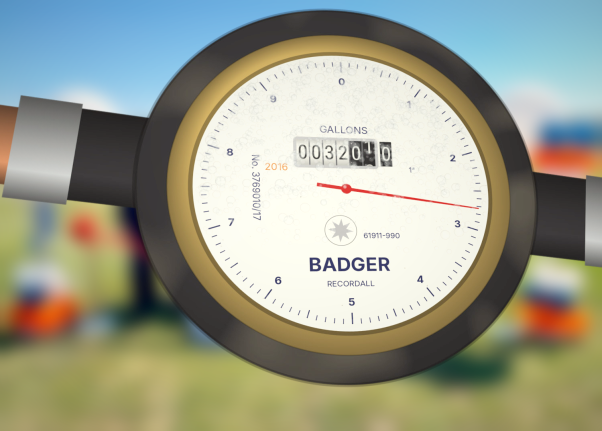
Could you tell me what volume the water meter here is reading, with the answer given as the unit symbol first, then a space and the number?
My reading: gal 32012.7
